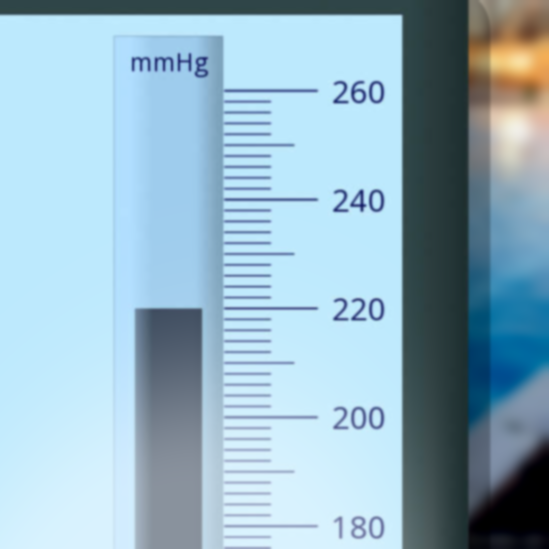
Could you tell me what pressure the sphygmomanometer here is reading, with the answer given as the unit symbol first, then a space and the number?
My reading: mmHg 220
